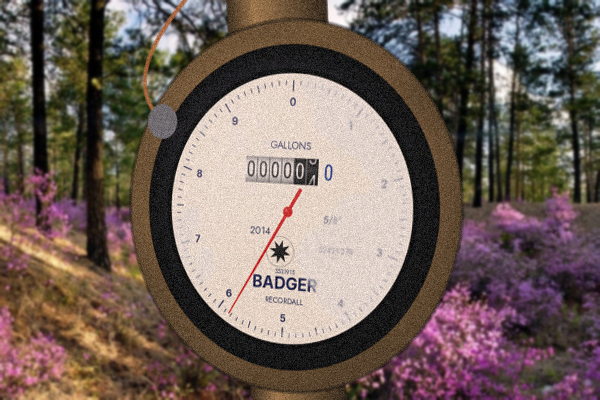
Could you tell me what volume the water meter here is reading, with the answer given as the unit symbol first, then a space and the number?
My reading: gal 35.8
